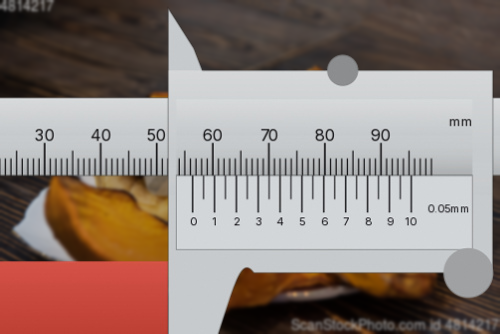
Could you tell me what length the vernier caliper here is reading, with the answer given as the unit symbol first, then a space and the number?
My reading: mm 56.4
